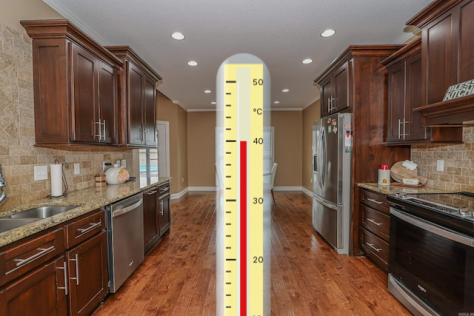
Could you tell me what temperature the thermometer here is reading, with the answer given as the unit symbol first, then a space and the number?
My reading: °C 40
